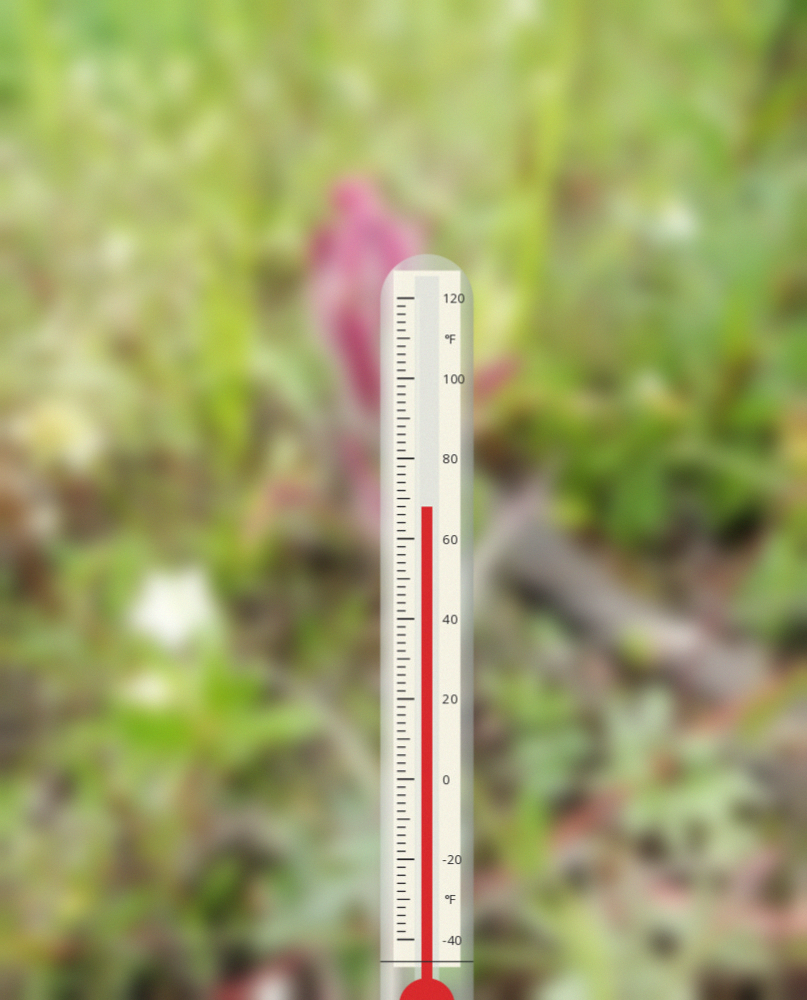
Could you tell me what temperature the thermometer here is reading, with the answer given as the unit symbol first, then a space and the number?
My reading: °F 68
